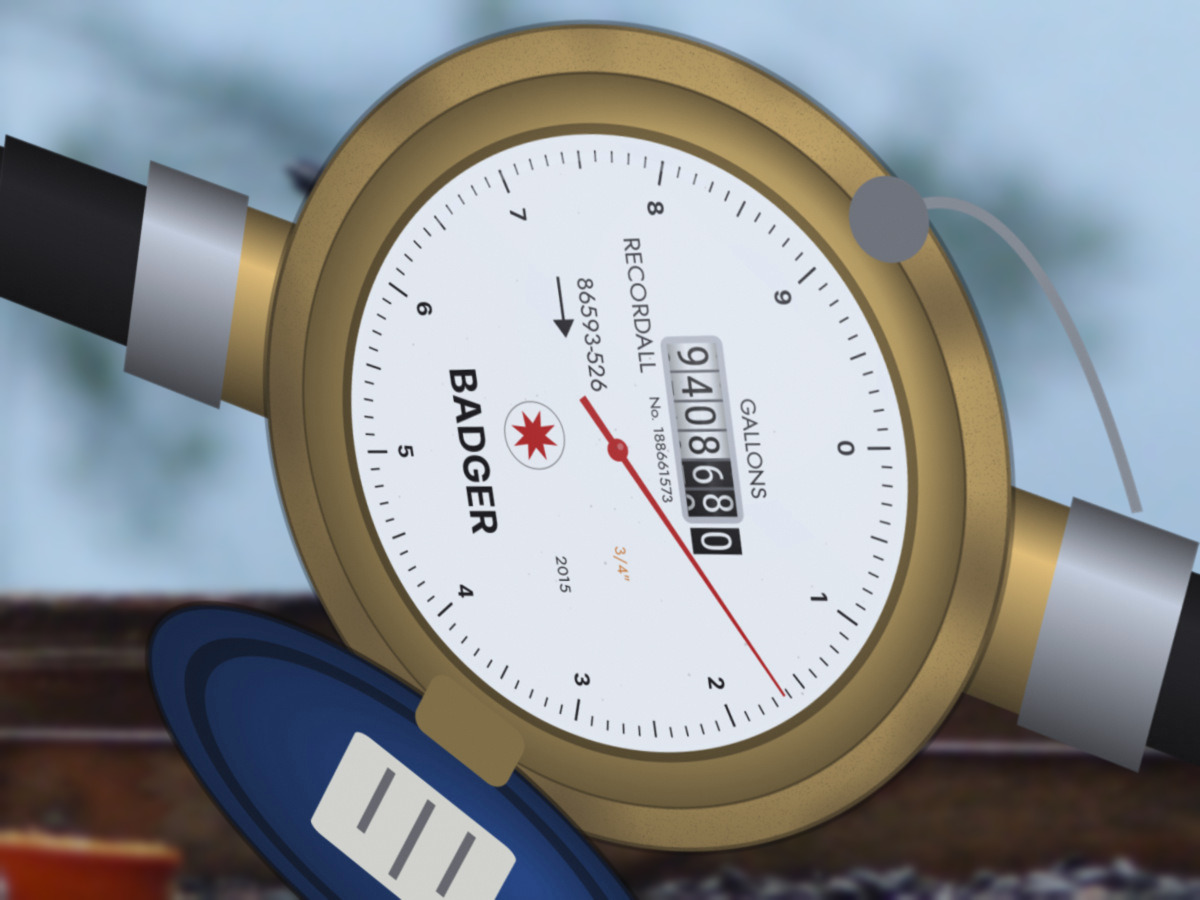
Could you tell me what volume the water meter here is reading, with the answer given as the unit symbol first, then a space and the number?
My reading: gal 9408681.6
